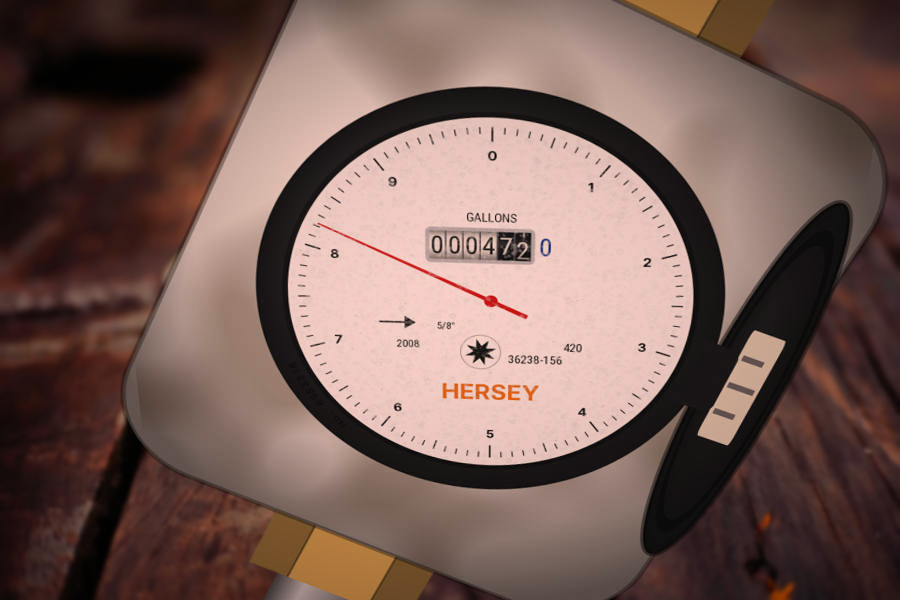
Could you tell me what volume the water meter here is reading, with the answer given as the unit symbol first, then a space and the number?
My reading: gal 4718.2
